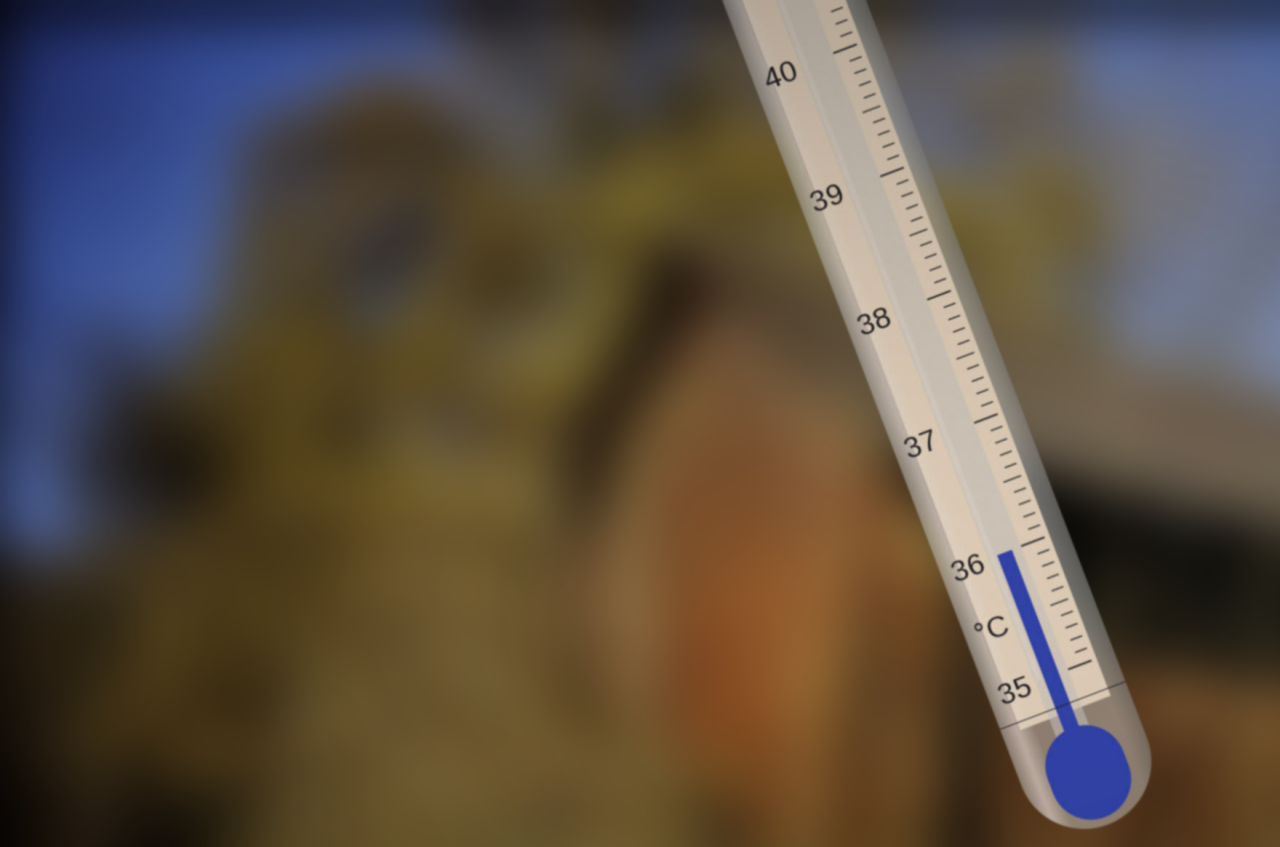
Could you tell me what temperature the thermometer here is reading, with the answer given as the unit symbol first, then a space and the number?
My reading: °C 36
